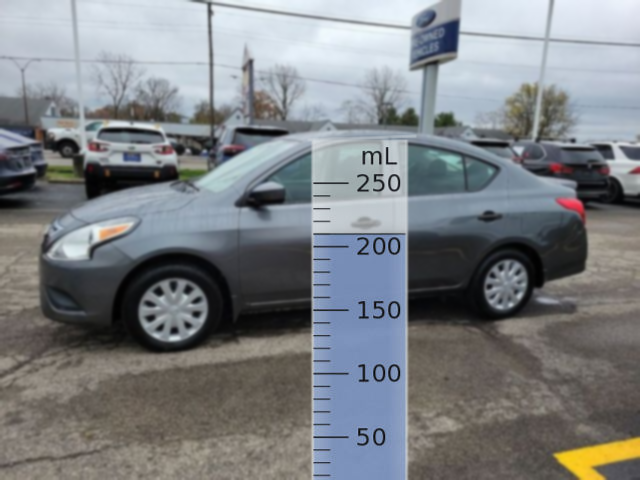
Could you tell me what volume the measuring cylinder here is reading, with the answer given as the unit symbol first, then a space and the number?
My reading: mL 210
